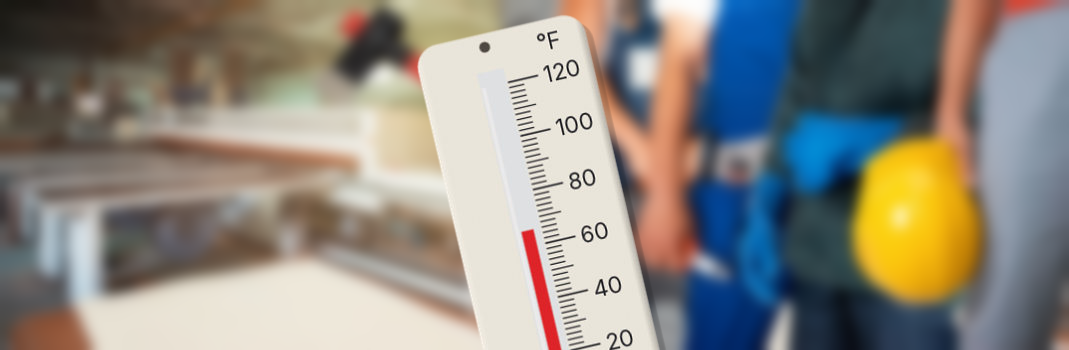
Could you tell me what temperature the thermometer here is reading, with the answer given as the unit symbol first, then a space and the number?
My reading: °F 66
